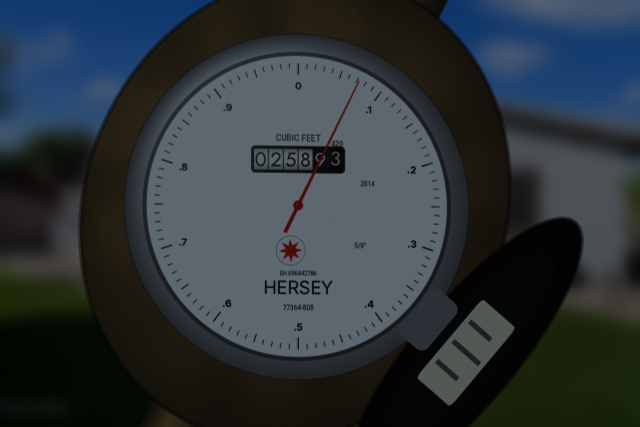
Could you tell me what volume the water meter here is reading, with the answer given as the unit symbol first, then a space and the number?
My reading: ft³ 25893.07
